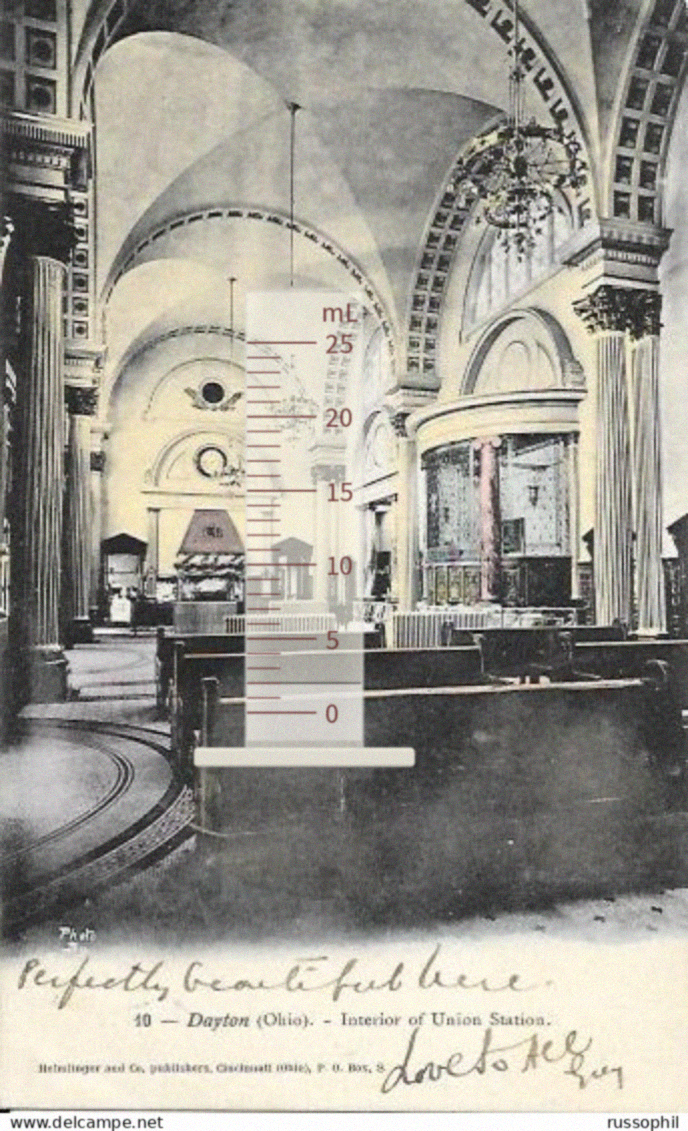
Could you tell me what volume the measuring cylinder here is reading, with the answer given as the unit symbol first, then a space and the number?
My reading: mL 2
